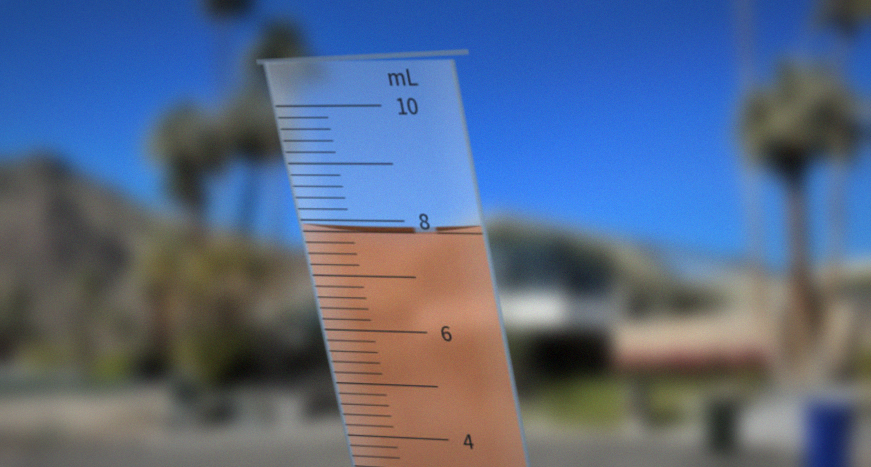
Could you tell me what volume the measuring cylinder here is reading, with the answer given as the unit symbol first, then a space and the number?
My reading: mL 7.8
